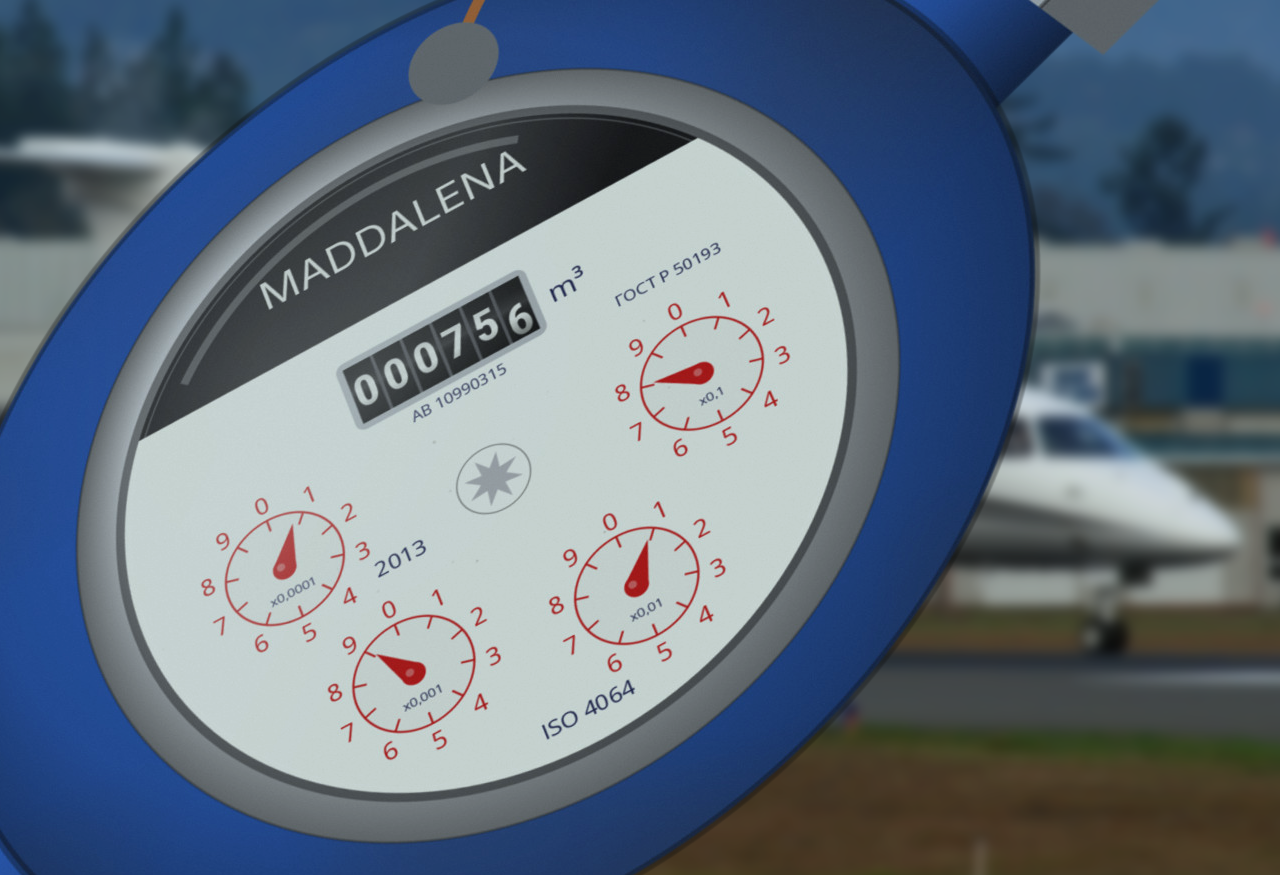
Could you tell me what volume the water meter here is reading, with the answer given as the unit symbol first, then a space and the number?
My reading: m³ 755.8090
